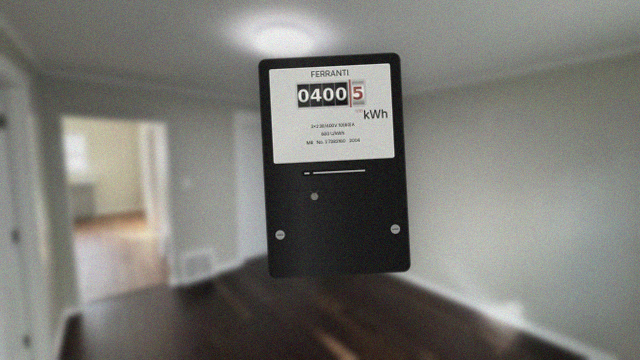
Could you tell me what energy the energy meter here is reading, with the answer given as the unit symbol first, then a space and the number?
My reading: kWh 400.5
